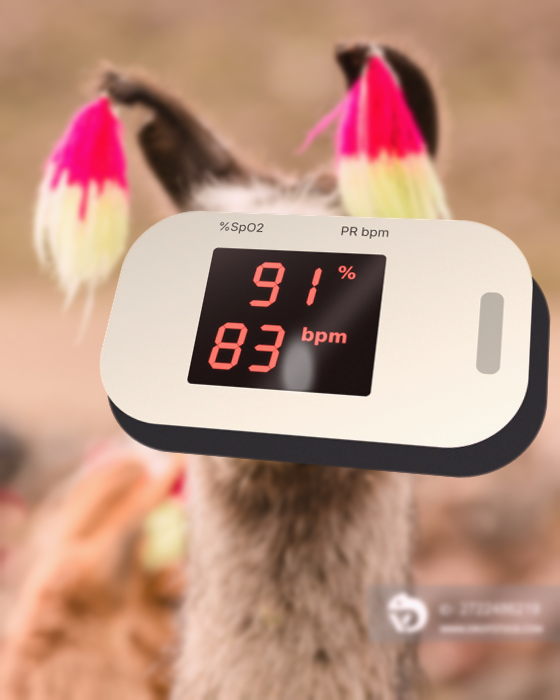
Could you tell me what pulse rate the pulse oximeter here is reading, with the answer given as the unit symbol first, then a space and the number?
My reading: bpm 83
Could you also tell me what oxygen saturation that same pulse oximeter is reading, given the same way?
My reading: % 91
